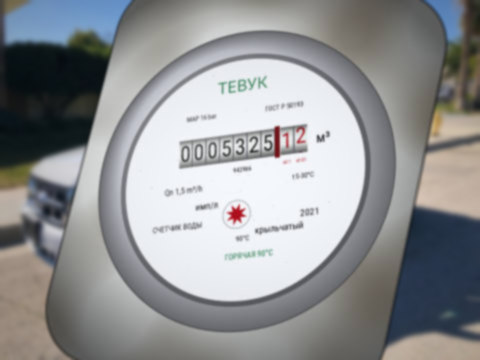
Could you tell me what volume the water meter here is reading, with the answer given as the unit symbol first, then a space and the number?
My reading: m³ 5325.12
